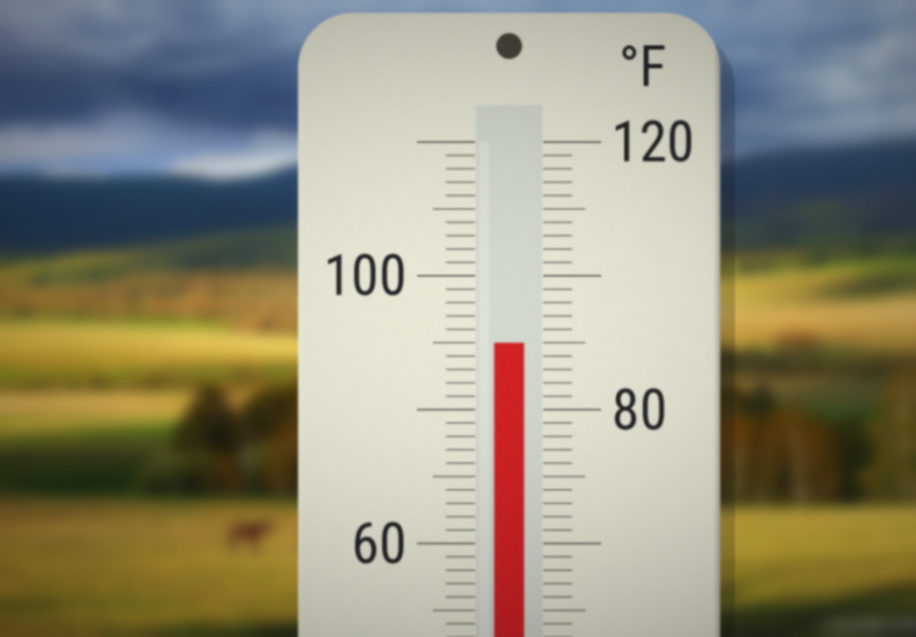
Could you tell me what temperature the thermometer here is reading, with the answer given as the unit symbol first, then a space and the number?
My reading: °F 90
